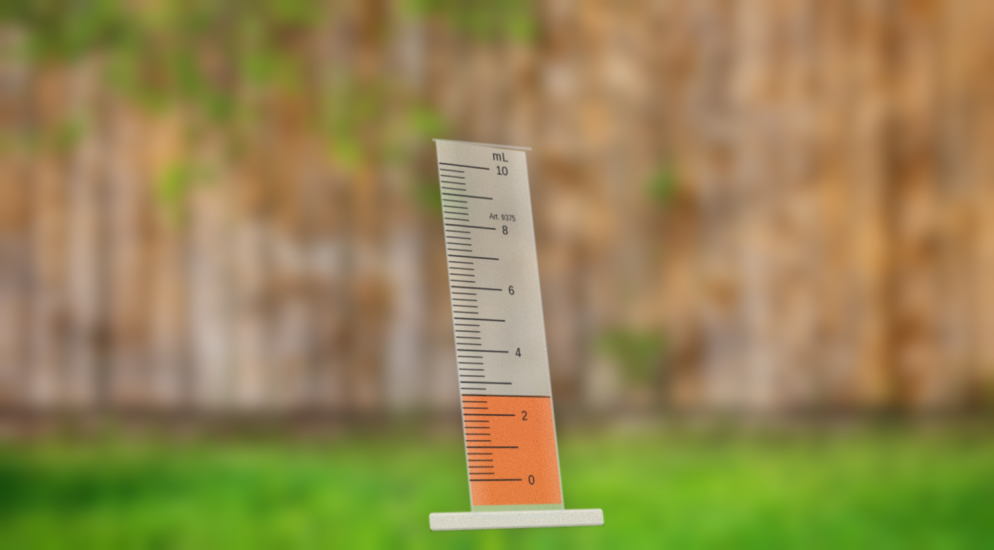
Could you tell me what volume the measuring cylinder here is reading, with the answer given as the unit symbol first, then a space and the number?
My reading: mL 2.6
